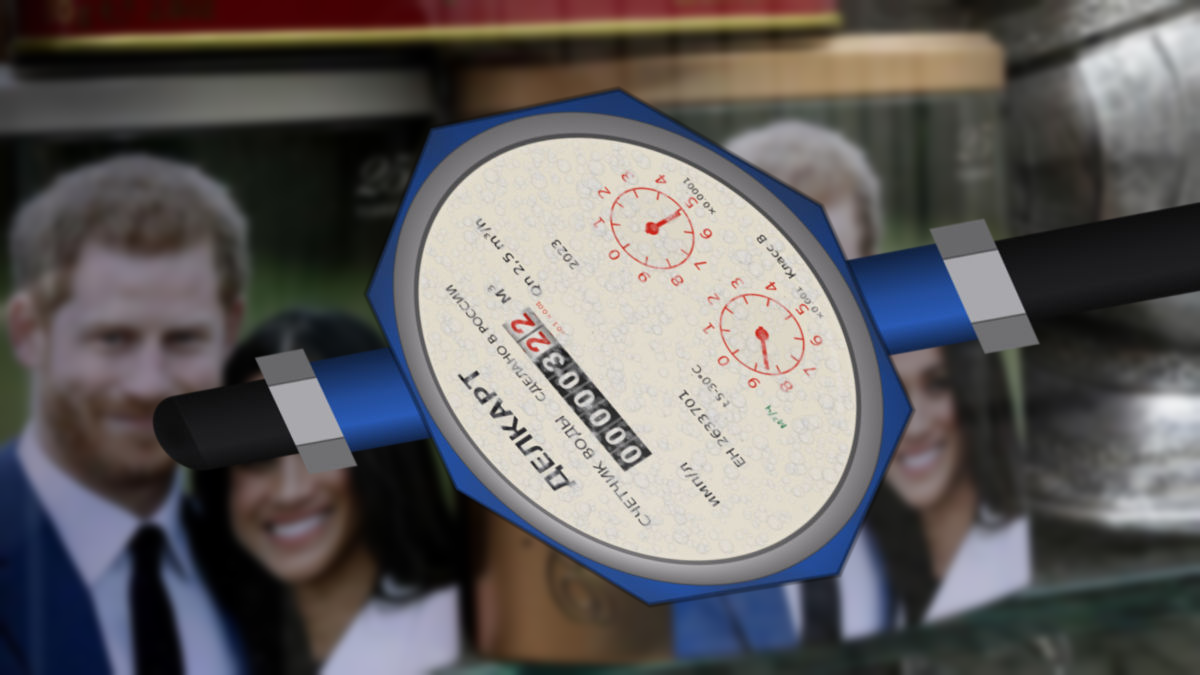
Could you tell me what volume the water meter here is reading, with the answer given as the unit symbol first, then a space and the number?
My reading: m³ 3.2285
